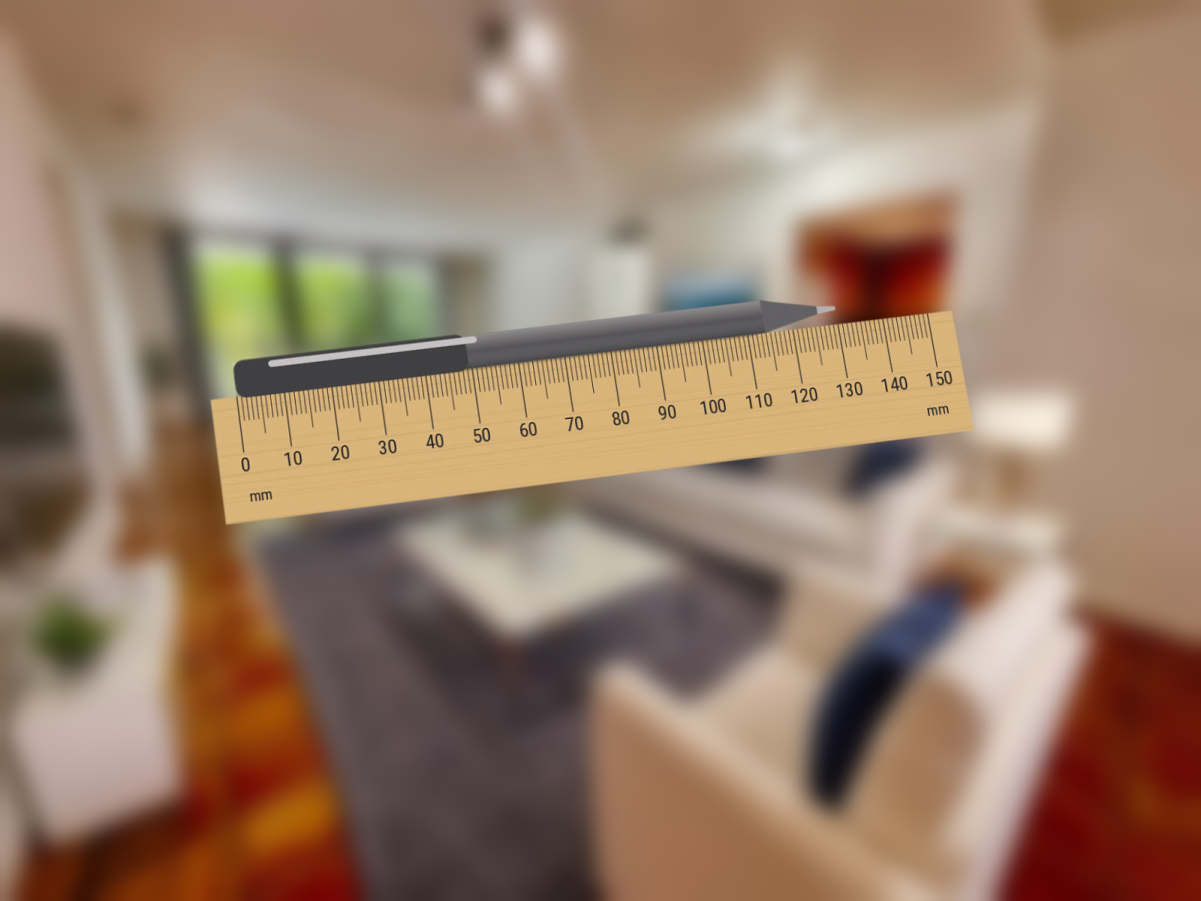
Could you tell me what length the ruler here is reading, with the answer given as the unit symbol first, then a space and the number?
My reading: mm 130
